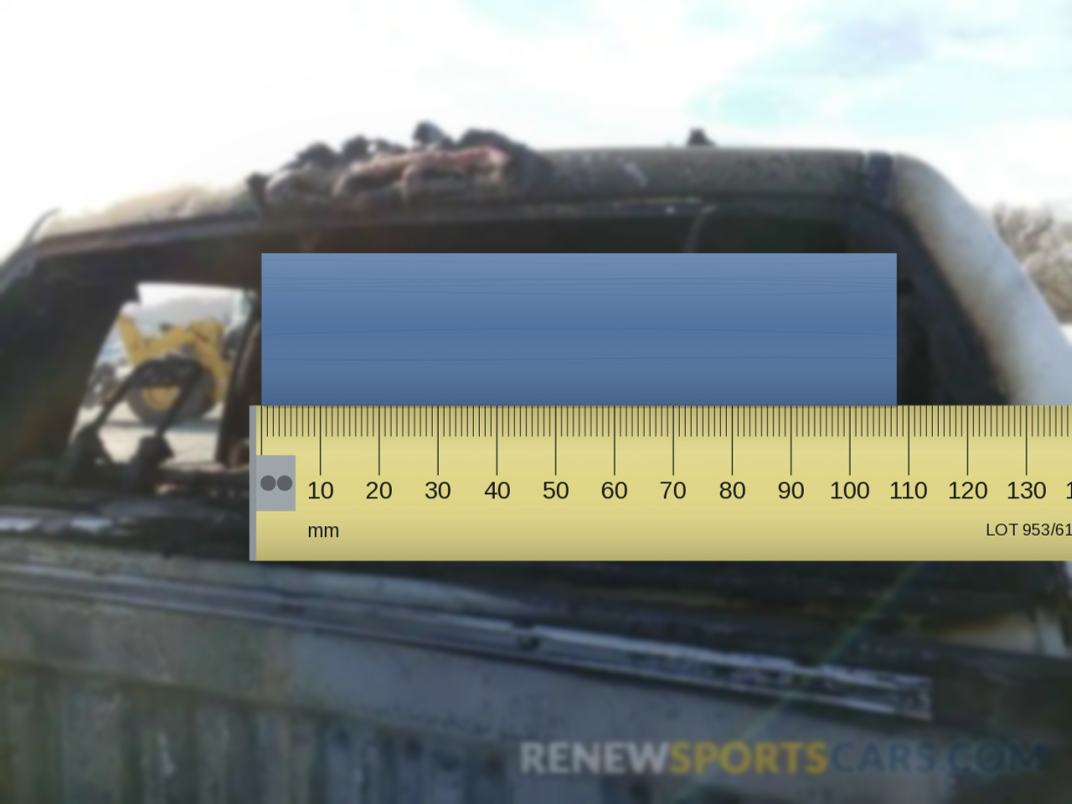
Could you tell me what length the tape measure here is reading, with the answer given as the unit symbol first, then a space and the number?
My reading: mm 108
